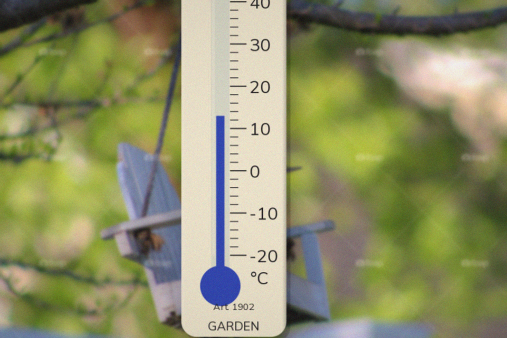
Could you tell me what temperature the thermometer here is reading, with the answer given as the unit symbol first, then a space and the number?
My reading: °C 13
